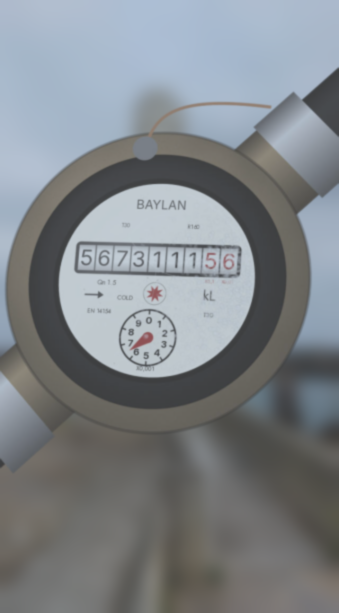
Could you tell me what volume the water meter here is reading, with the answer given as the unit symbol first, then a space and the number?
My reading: kL 5673111.566
